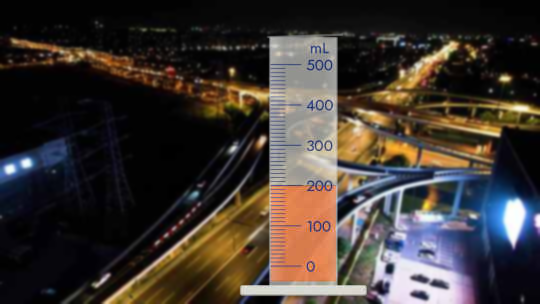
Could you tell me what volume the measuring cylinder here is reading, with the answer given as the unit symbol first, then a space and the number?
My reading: mL 200
